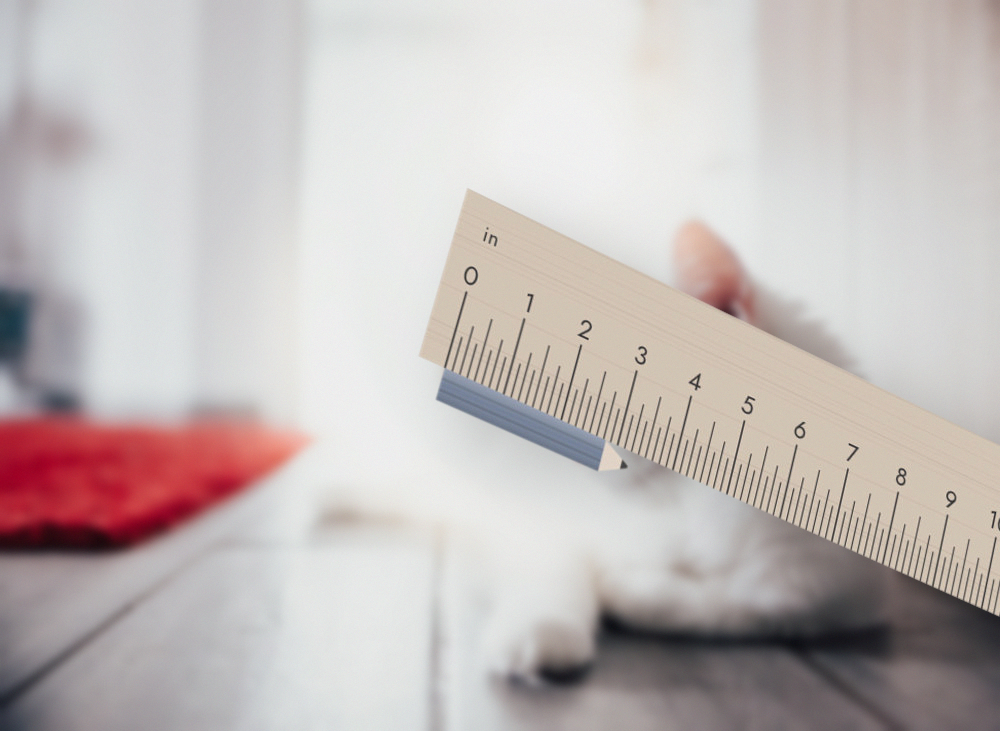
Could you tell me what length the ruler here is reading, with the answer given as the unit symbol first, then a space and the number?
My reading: in 3.25
